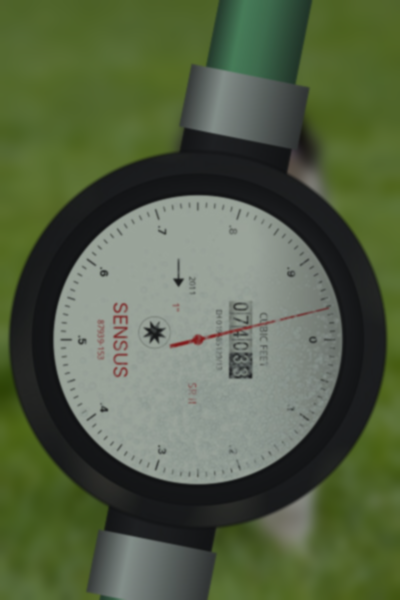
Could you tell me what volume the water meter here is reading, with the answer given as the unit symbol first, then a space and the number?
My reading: ft³ 74032.96
